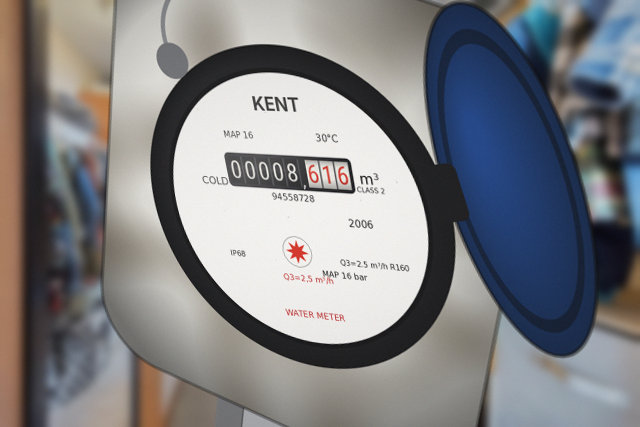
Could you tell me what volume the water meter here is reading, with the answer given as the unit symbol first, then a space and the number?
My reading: m³ 8.616
